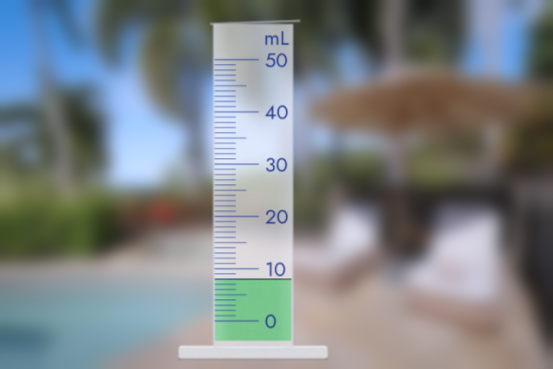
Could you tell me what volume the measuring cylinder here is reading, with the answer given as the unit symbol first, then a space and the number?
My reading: mL 8
